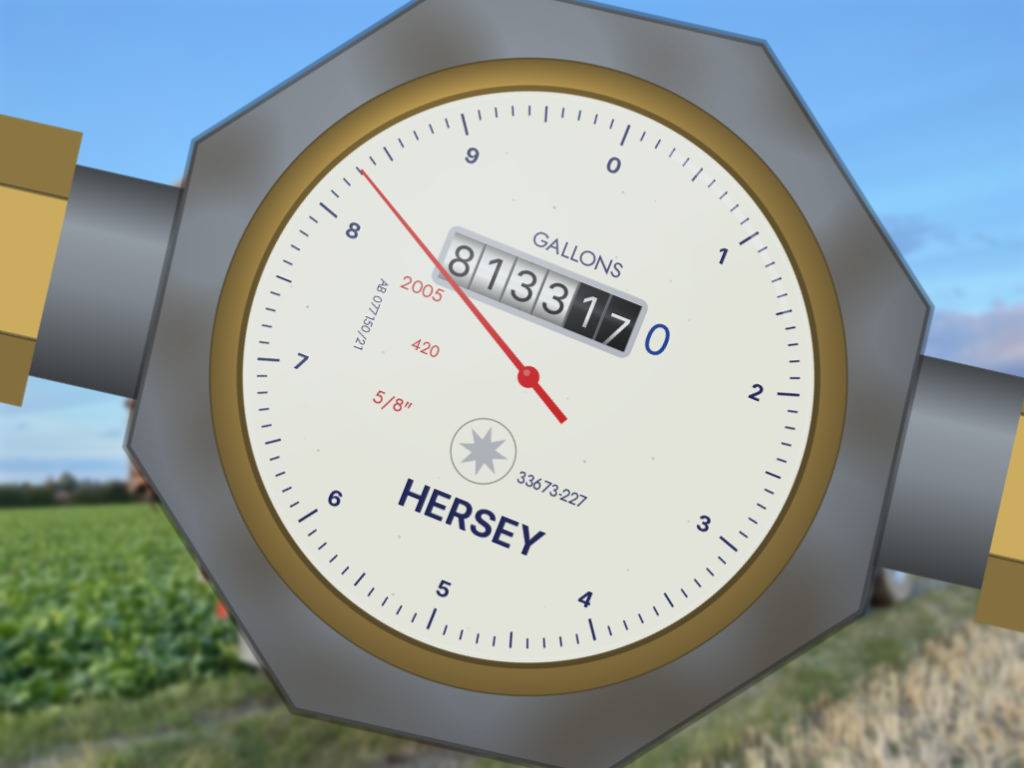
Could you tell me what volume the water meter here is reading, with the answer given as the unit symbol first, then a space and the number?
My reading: gal 8133168.3
